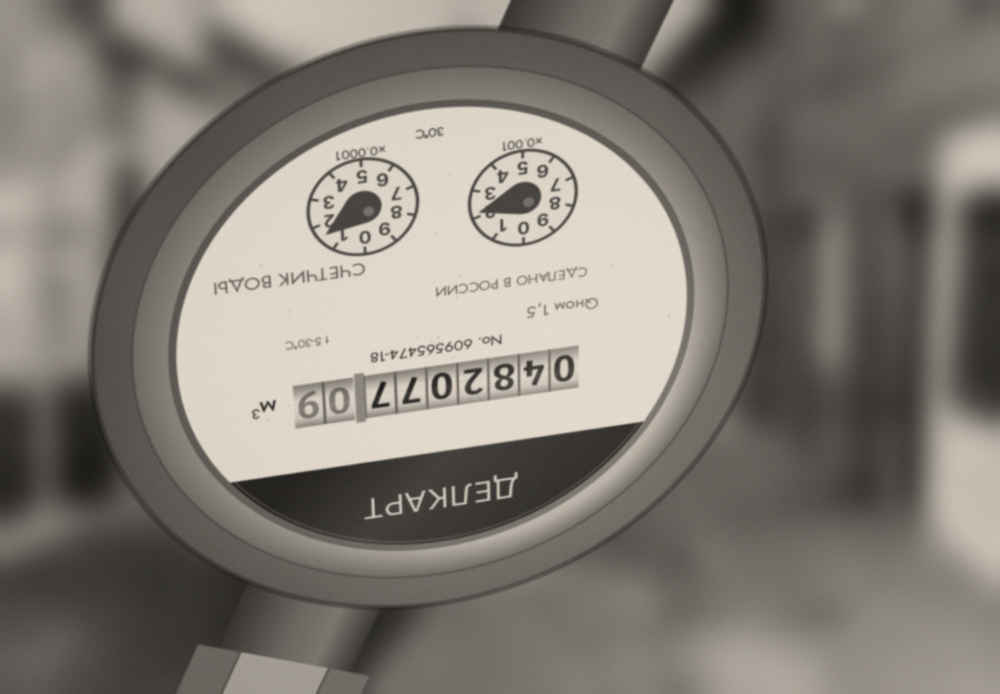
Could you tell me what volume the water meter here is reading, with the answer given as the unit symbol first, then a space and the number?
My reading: m³ 482077.0921
